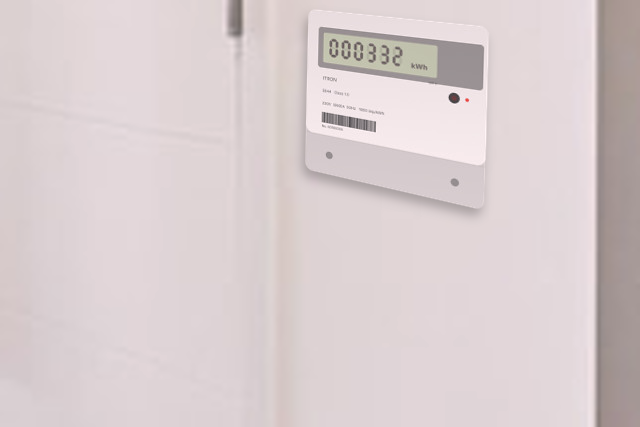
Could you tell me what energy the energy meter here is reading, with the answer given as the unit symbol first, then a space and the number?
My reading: kWh 332
